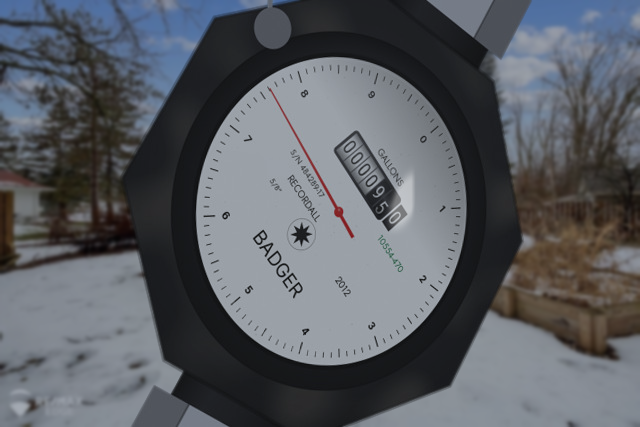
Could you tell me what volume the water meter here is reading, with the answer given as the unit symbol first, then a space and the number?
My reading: gal 947.6
